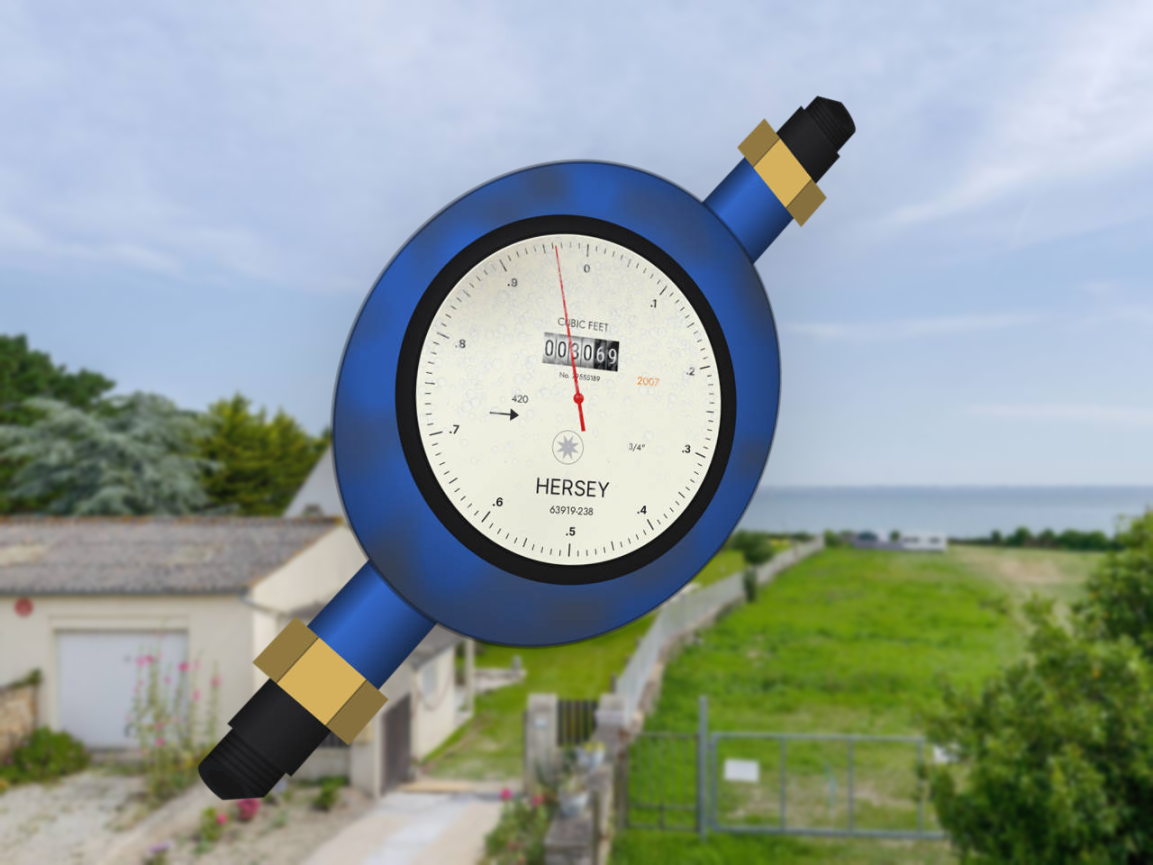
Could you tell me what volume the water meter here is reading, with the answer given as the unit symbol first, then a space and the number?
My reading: ft³ 3068.96
